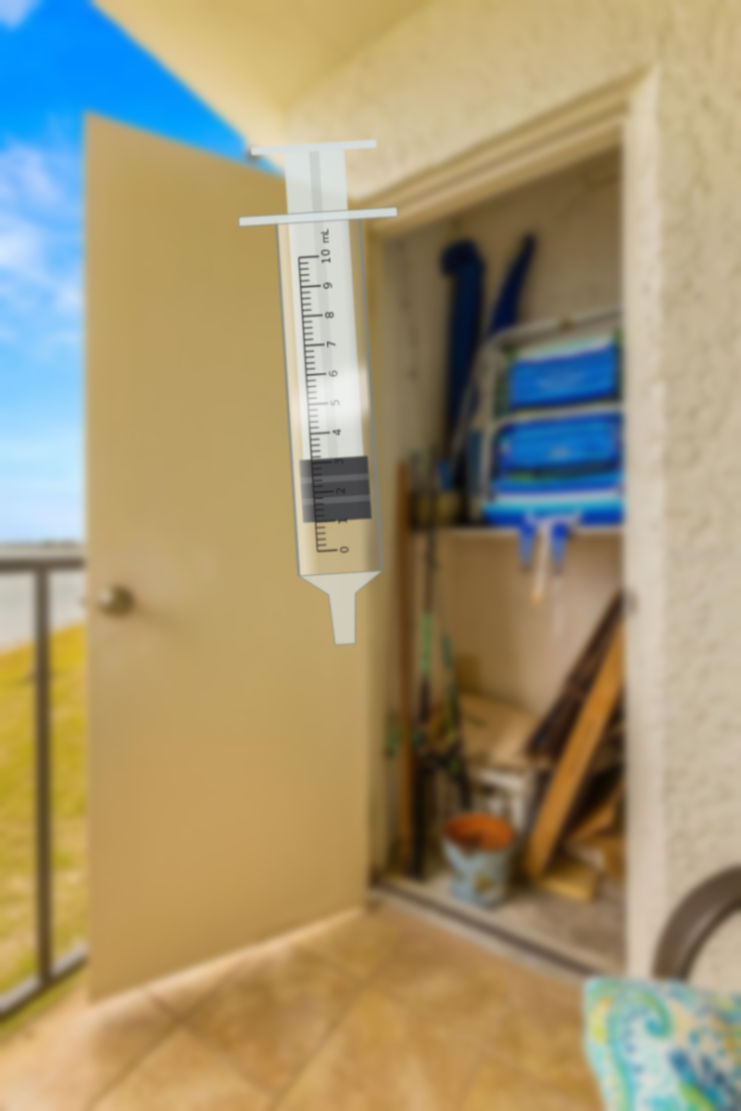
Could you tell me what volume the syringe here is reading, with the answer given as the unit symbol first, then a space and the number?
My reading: mL 1
